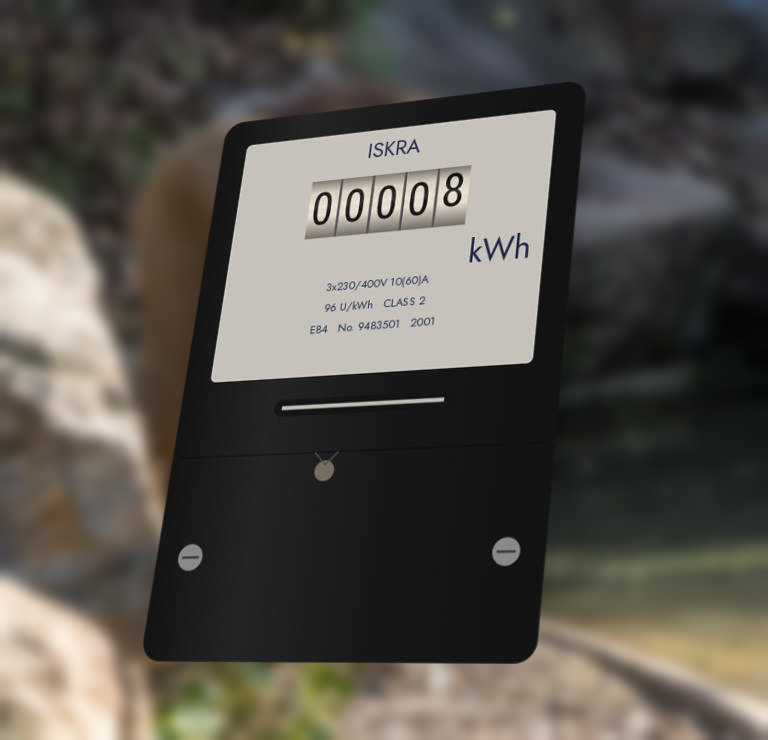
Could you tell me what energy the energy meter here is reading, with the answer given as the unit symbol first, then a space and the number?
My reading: kWh 8
